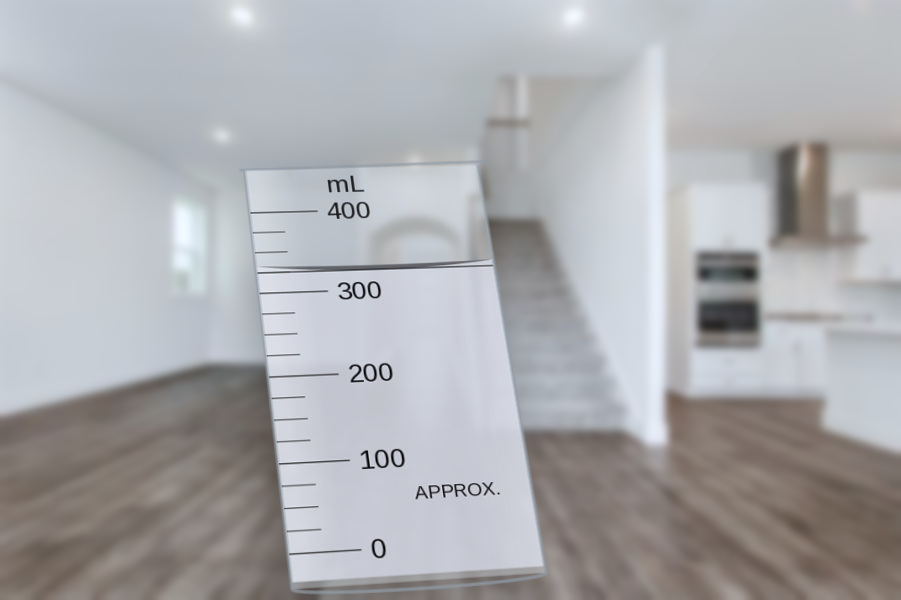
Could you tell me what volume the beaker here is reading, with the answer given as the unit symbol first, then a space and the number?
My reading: mL 325
